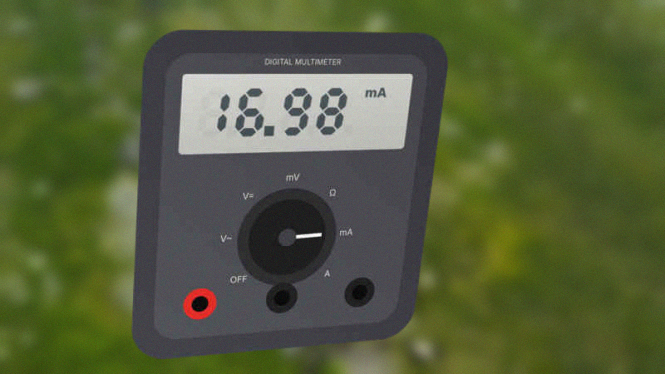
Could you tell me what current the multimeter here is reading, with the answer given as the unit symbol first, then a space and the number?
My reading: mA 16.98
